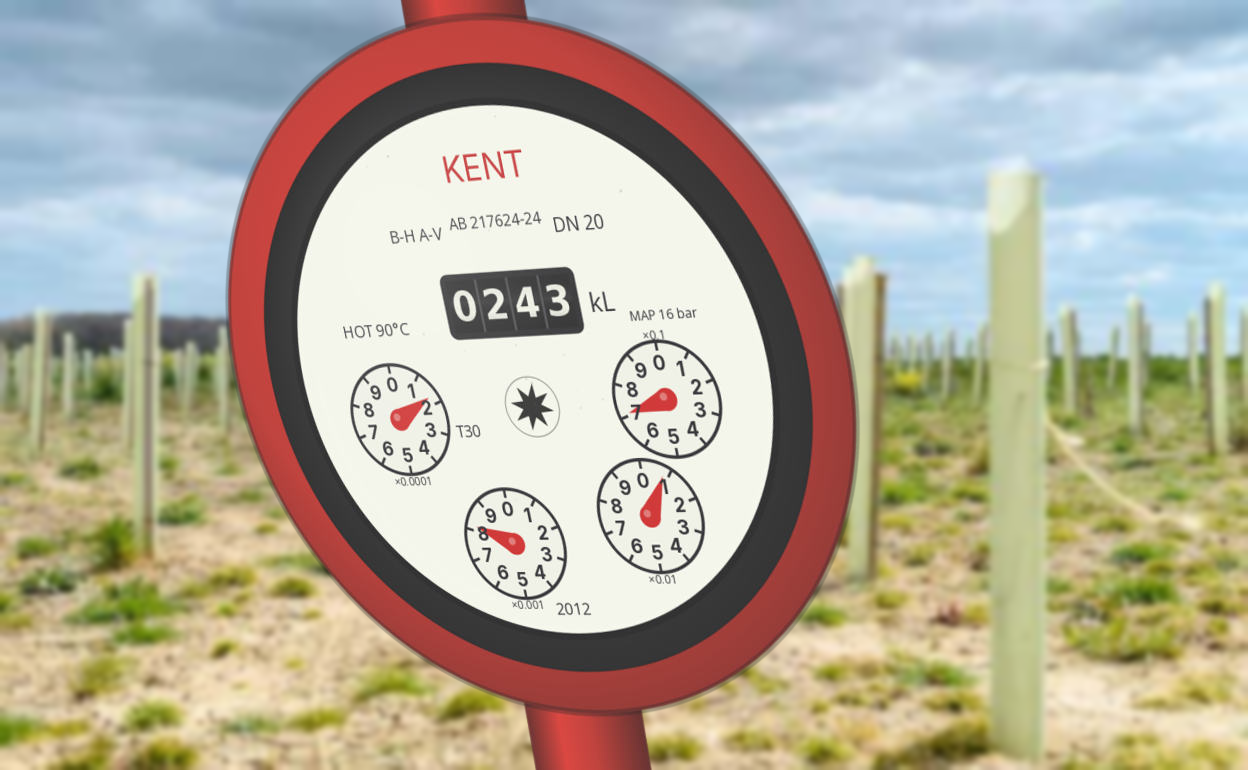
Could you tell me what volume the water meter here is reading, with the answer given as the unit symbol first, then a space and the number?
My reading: kL 243.7081
